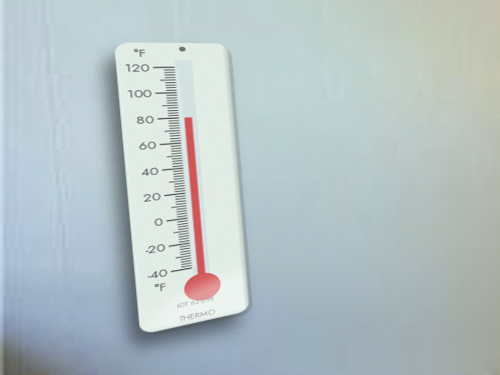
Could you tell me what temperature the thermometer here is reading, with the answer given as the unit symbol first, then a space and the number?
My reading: °F 80
